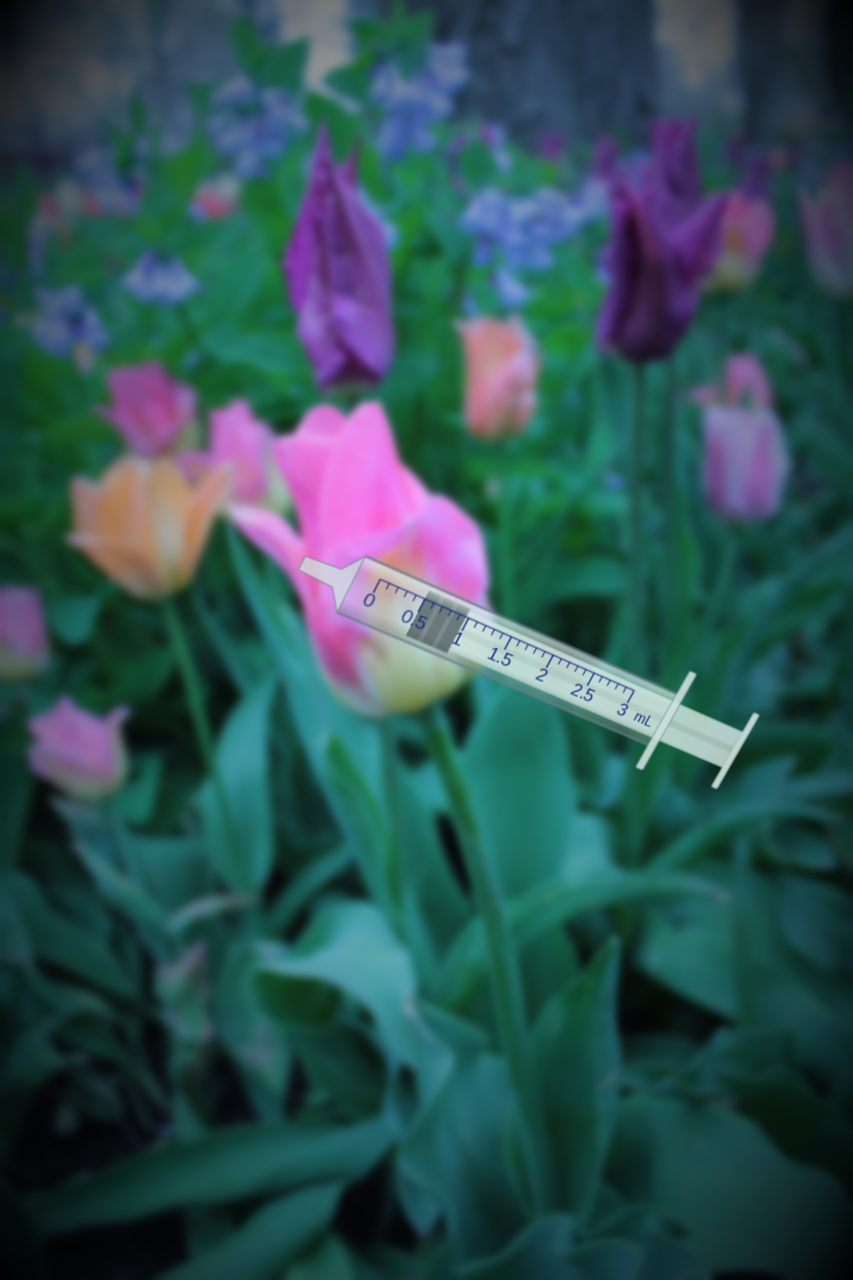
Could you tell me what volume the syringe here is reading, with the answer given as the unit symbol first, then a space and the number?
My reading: mL 0.5
